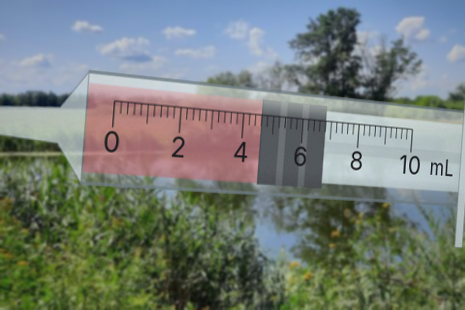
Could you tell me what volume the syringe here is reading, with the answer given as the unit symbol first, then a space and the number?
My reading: mL 4.6
